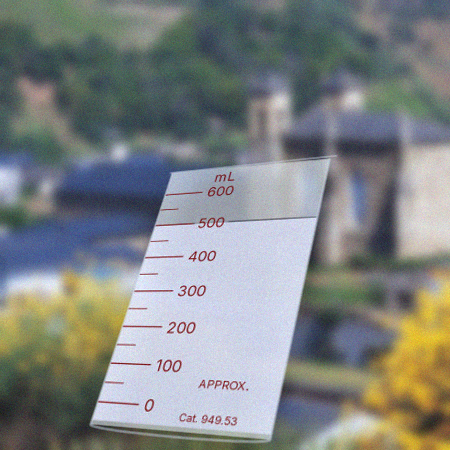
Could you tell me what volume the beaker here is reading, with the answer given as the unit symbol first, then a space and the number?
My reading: mL 500
